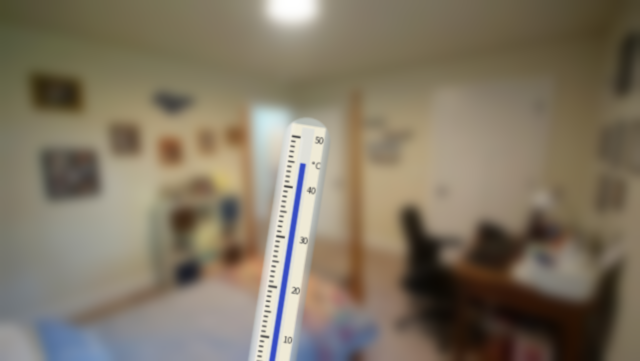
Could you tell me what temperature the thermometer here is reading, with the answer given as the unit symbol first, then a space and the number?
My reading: °C 45
